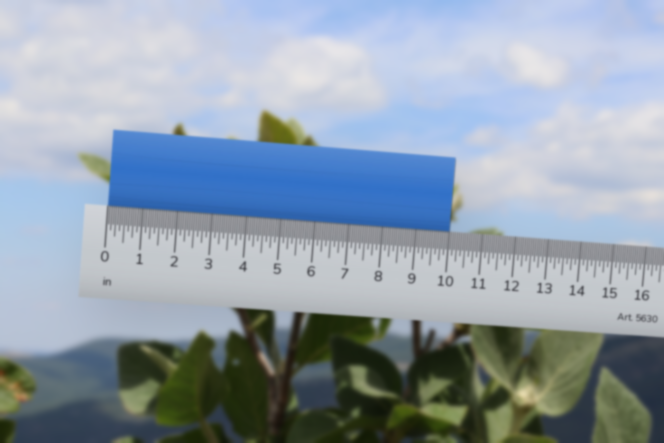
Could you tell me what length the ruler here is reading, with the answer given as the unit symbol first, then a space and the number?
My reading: in 10
